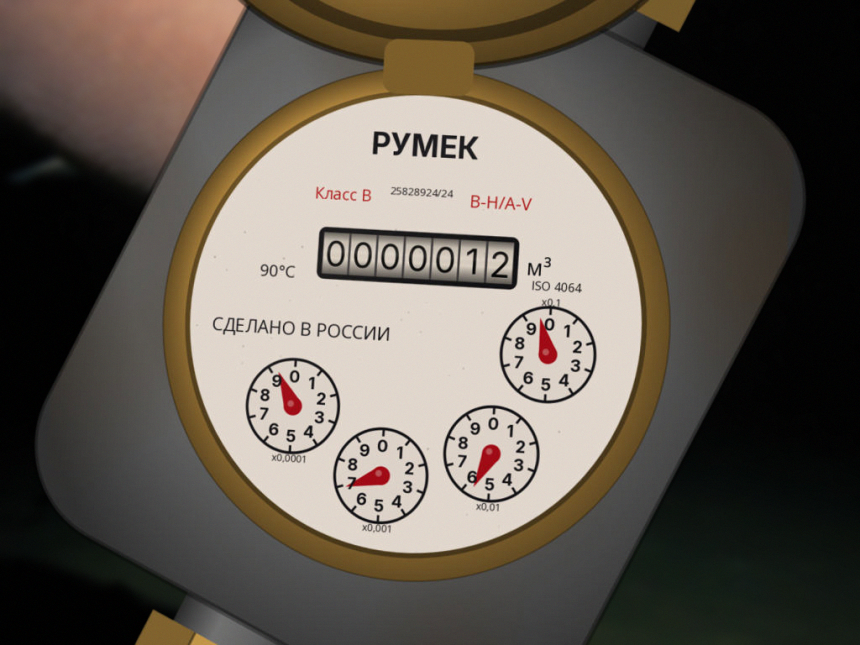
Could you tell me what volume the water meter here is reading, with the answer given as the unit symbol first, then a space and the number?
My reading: m³ 11.9569
